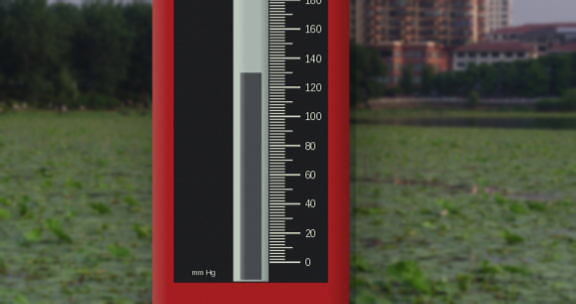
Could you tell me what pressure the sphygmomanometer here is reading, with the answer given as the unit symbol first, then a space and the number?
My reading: mmHg 130
